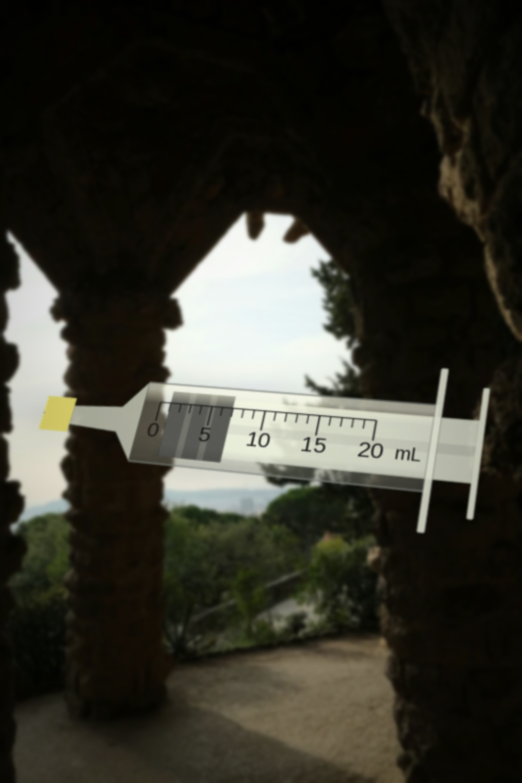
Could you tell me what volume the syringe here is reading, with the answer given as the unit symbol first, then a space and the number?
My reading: mL 1
